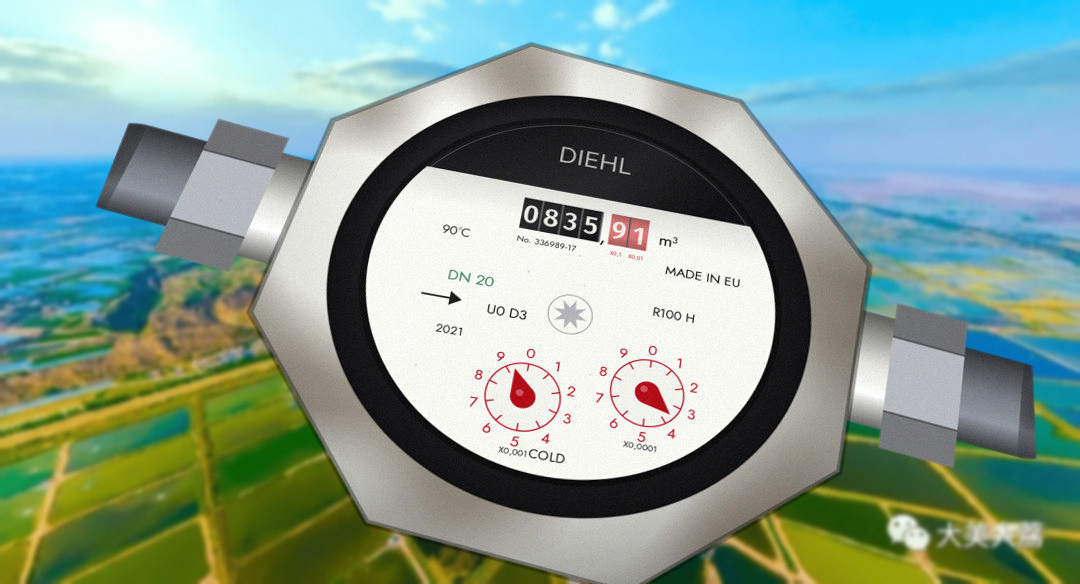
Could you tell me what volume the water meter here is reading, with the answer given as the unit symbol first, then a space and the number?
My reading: m³ 835.9093
